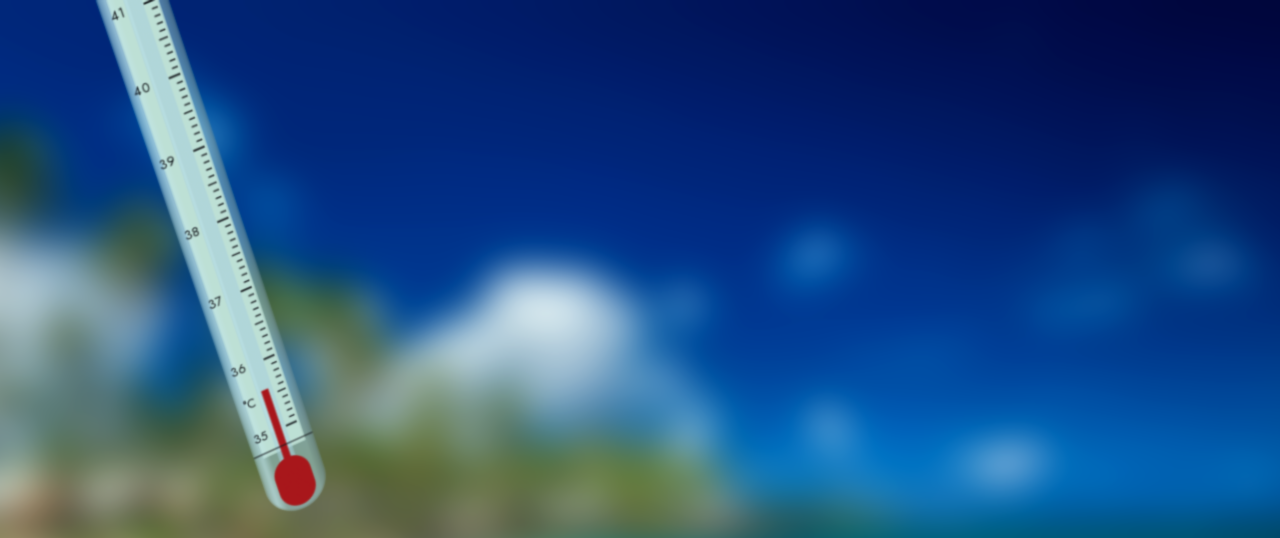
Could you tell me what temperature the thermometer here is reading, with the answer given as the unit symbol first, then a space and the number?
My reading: °C 35.6
